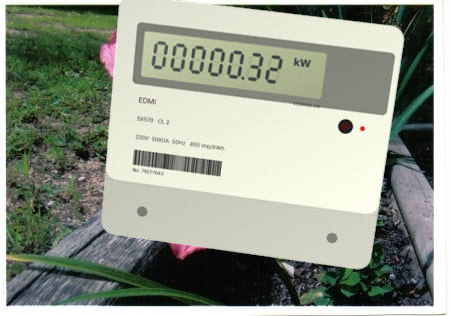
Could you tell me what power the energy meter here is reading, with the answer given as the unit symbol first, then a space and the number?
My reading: kW 0.32
